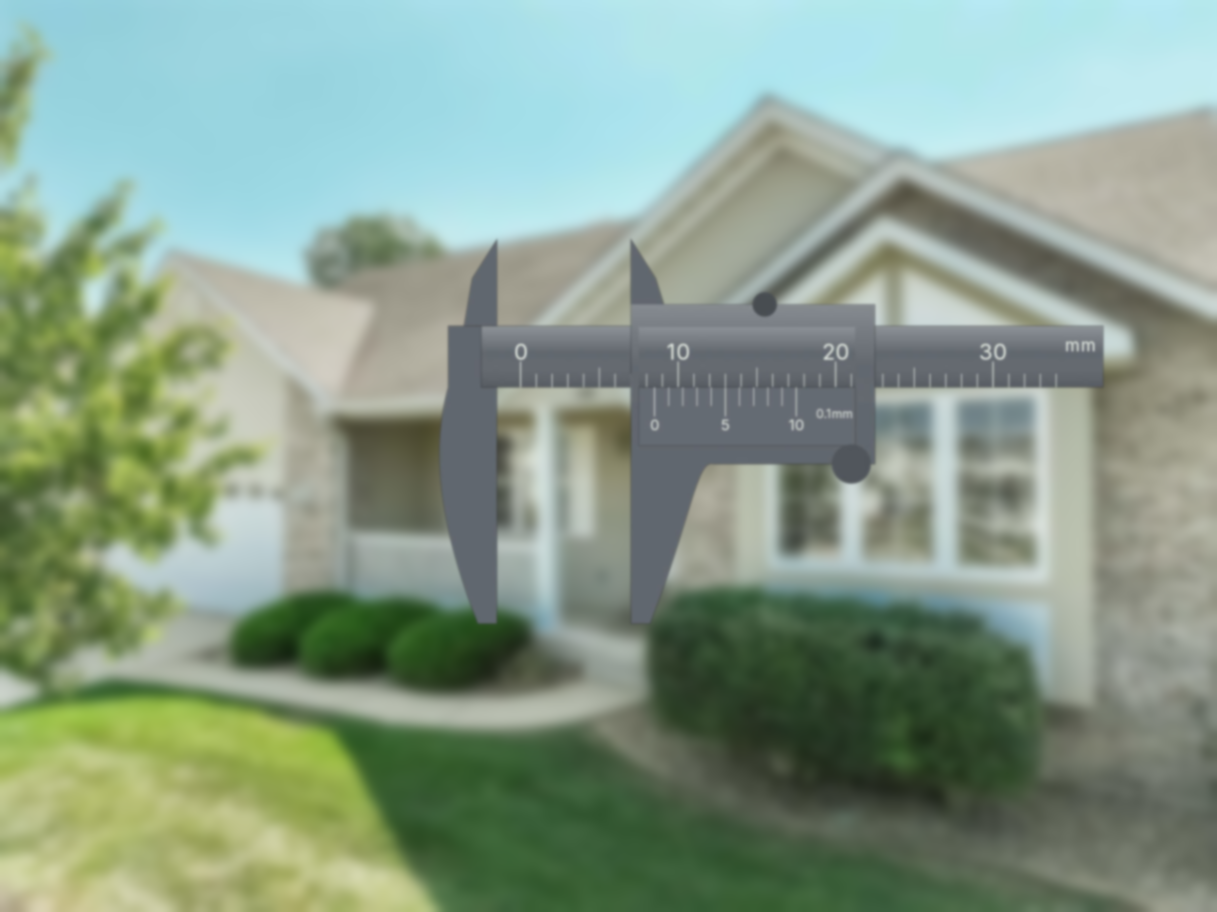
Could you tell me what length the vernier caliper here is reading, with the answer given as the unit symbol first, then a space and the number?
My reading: mm 8.5
